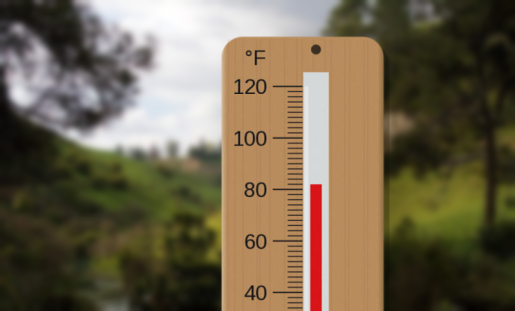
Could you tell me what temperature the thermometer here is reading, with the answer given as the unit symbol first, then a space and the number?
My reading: °F 82
